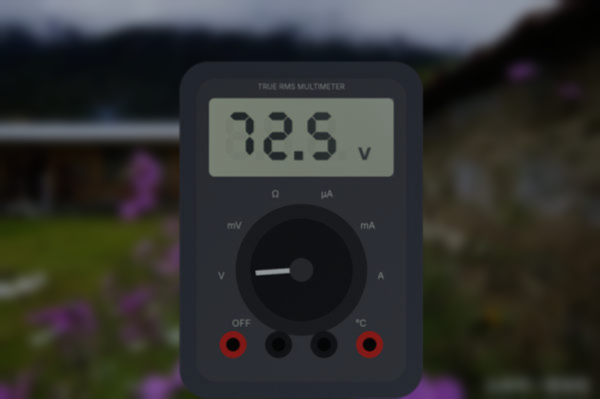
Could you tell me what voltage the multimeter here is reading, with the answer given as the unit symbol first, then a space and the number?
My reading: V 72.5
